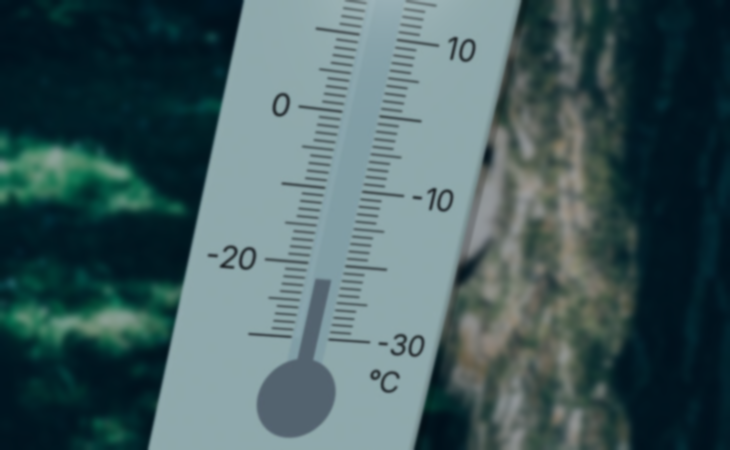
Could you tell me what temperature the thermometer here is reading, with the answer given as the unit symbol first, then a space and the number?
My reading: °C -22
